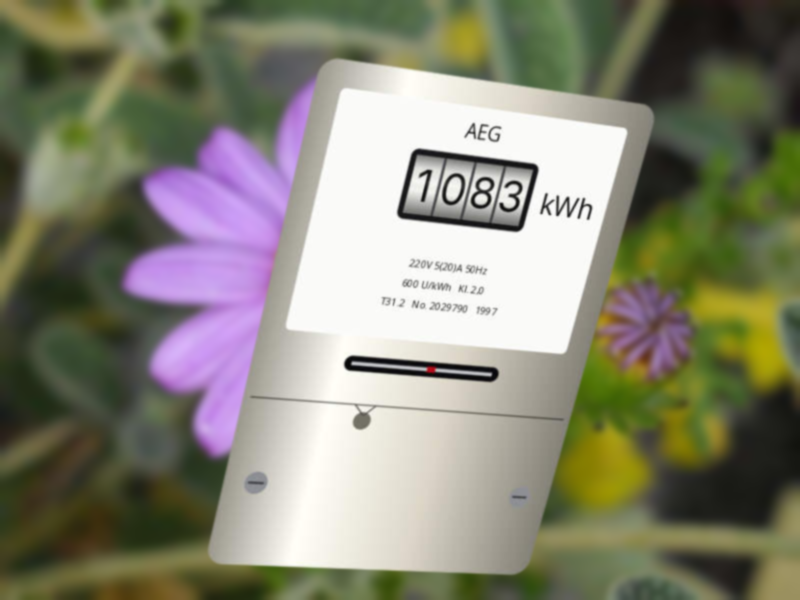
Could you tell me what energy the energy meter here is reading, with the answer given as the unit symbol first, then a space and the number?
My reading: kWh 1083
